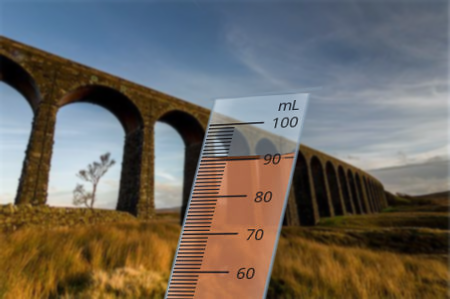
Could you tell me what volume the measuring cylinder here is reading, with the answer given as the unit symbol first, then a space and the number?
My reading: mL 90
